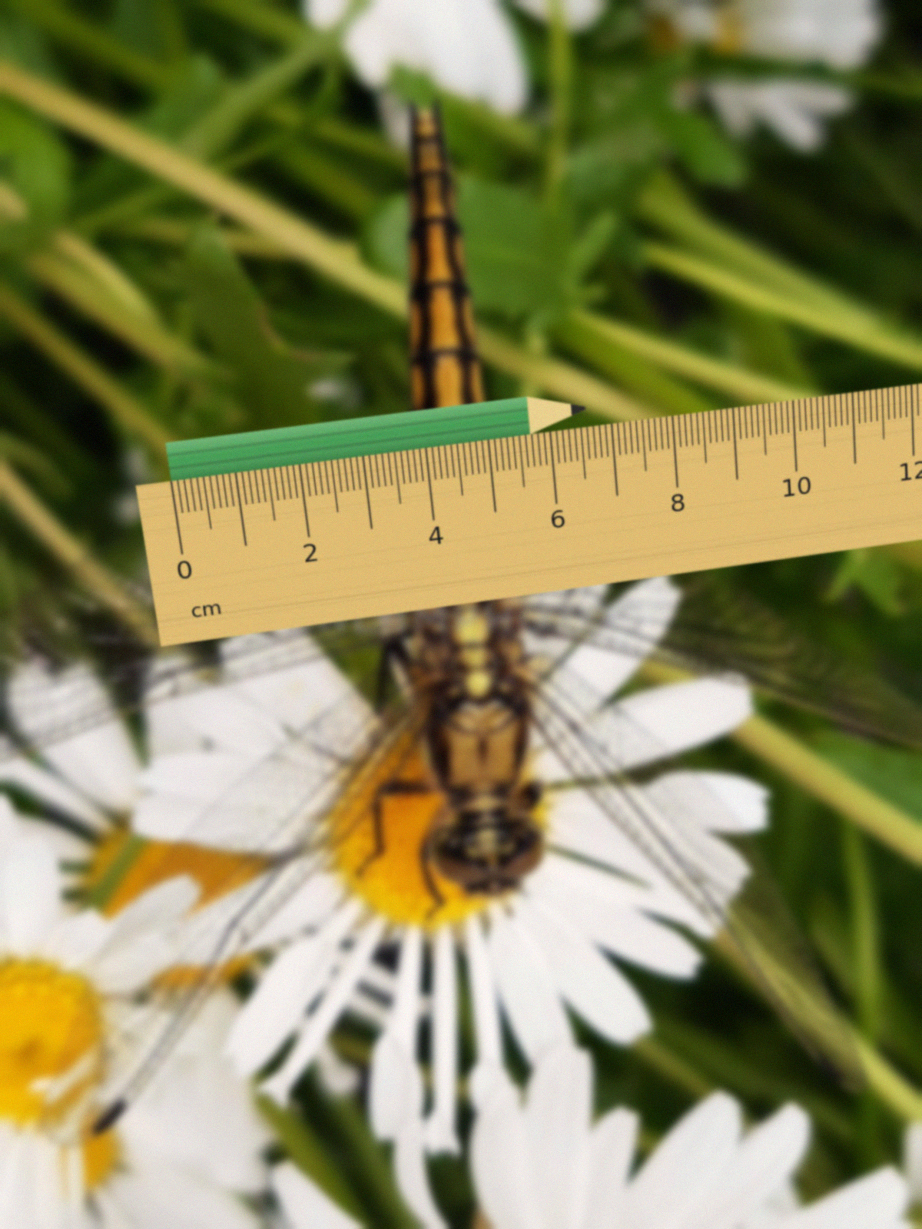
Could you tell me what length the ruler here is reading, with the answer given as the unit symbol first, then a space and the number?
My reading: cm 6.6
